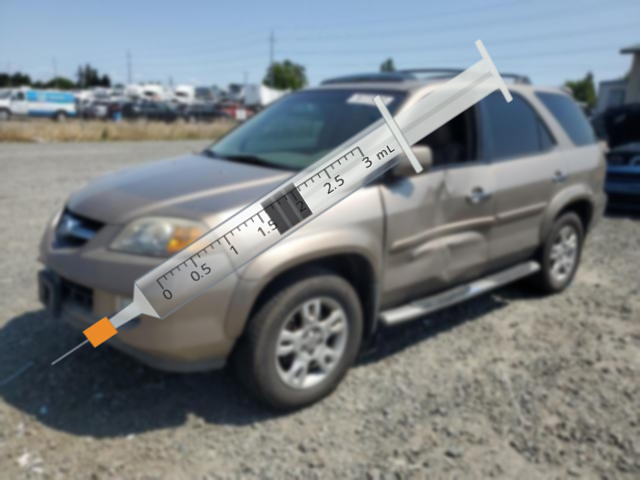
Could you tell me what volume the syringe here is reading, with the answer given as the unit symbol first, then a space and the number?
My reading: mL 1.6
